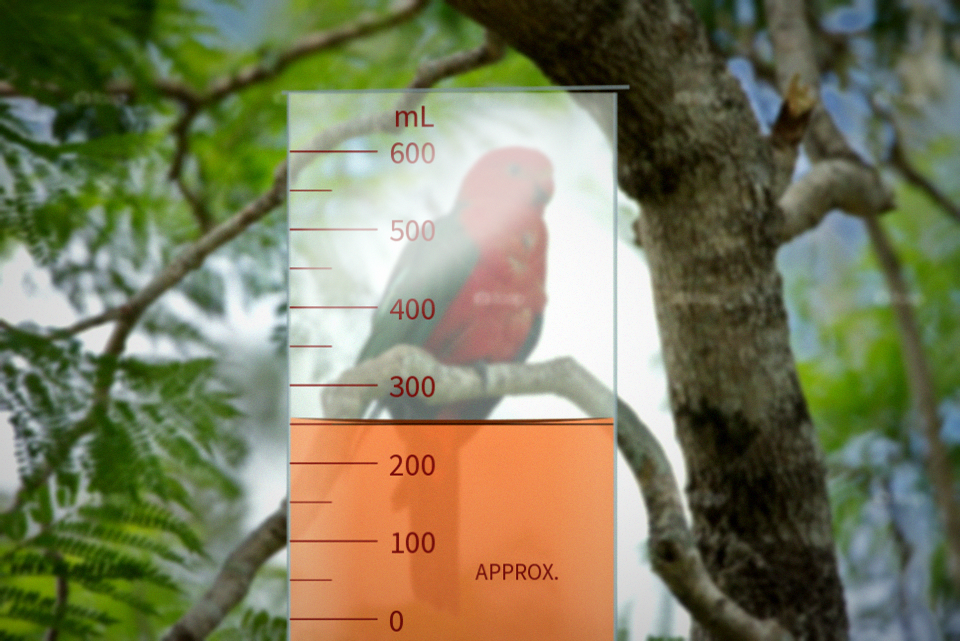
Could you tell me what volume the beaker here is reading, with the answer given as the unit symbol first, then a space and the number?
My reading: mL 250
